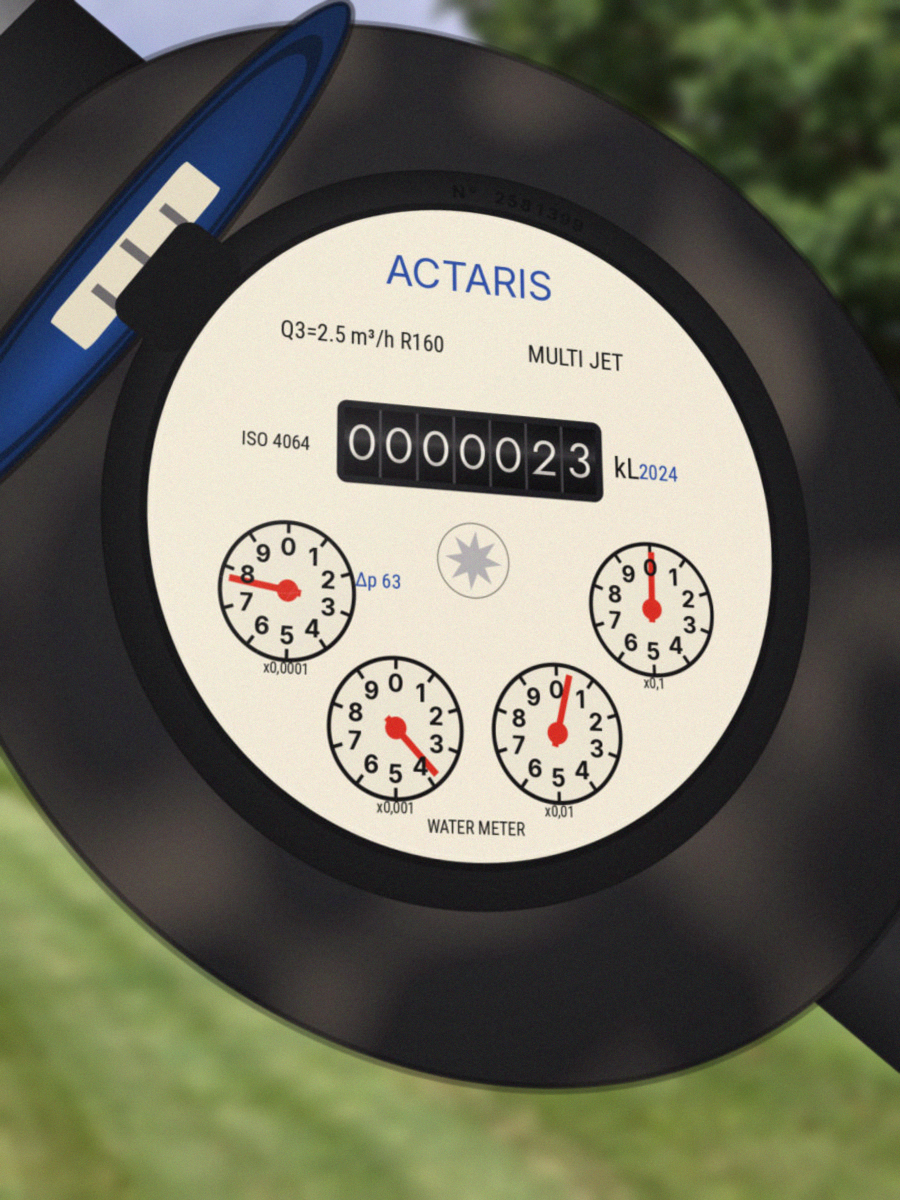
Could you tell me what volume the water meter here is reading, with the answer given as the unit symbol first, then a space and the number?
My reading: kL 23.0037
